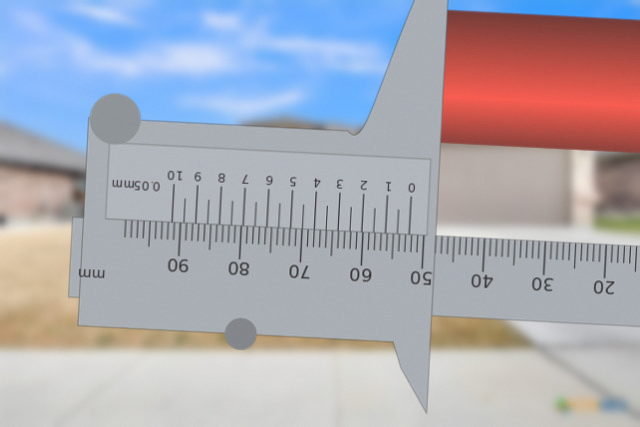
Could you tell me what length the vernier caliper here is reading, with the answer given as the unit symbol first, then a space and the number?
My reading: mm 52.4
